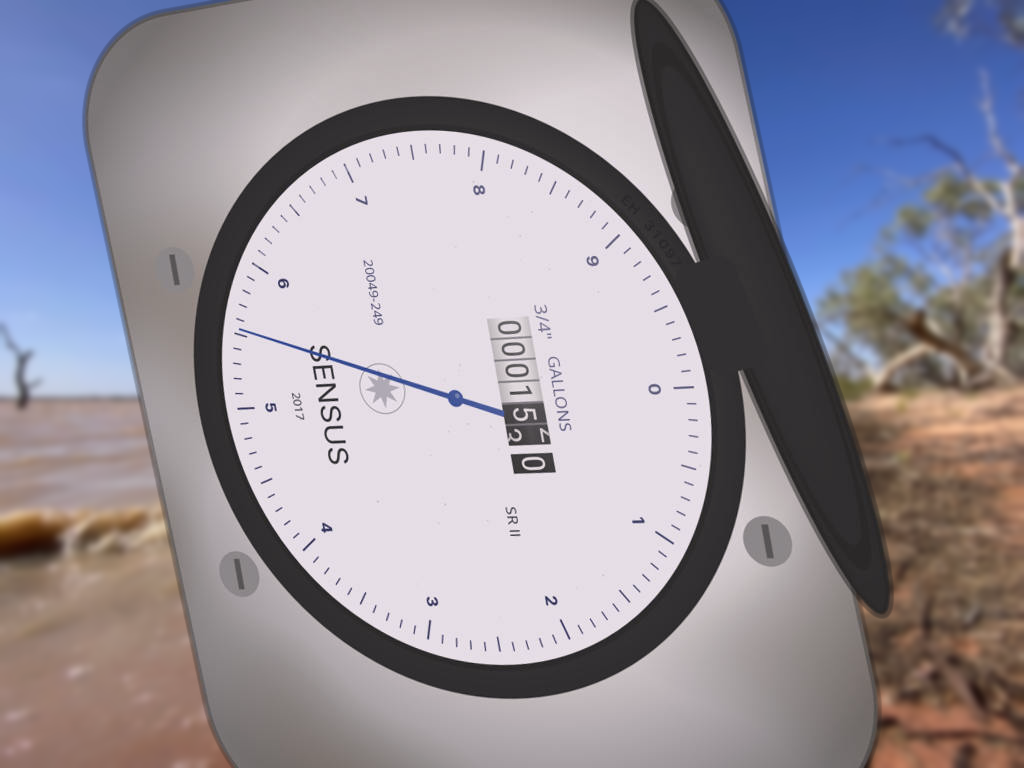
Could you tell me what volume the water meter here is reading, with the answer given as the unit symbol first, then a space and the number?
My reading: gal 1525.5
